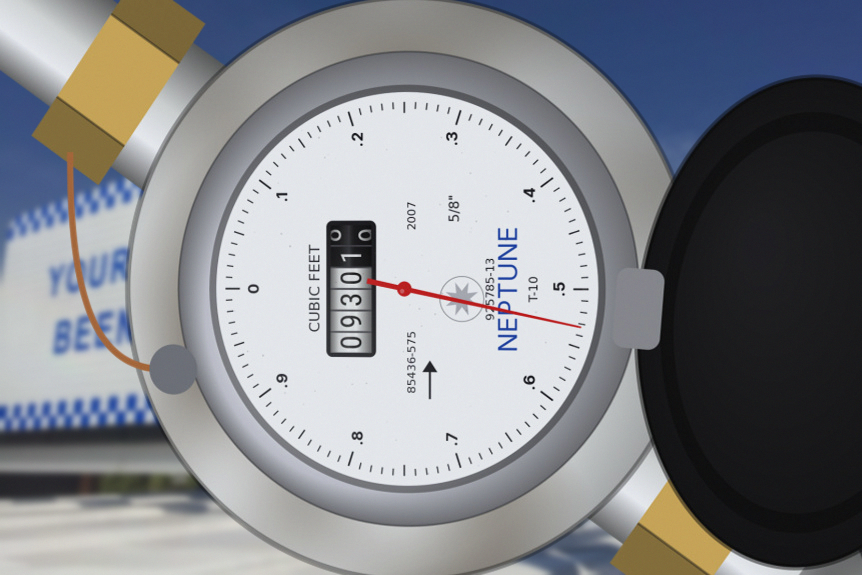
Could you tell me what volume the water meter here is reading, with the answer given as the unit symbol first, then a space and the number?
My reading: ft³ 93018.53
